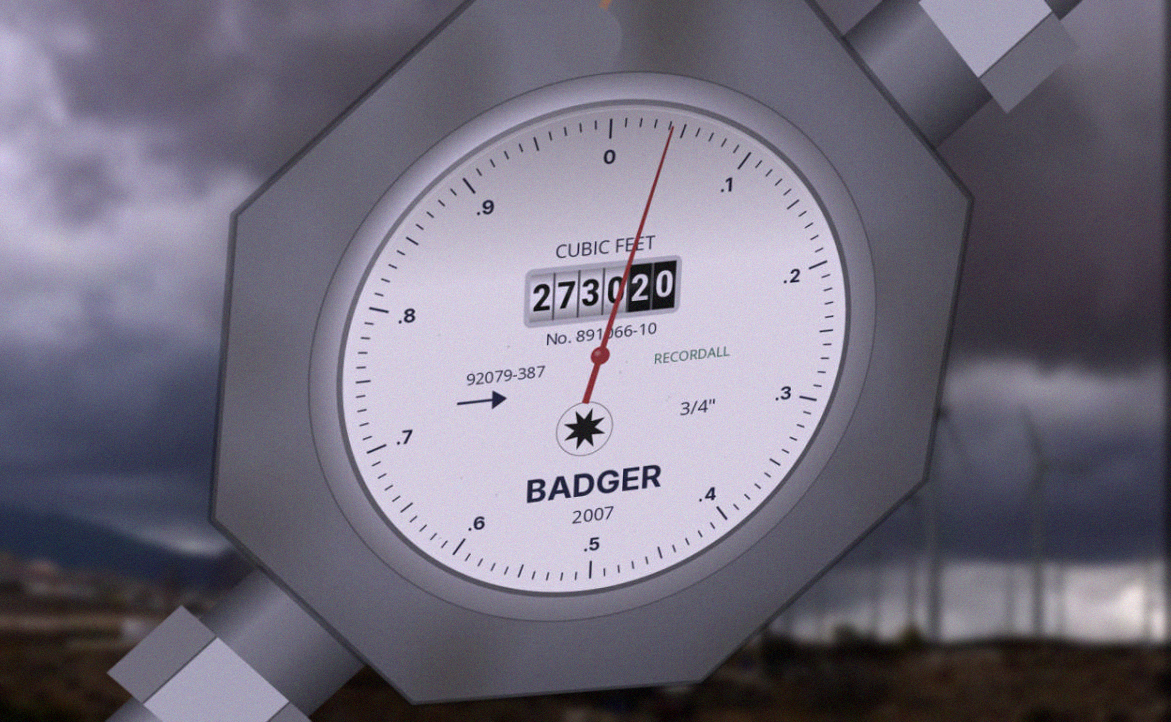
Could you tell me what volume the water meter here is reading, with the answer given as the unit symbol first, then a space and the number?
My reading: ft³ 273020.04
